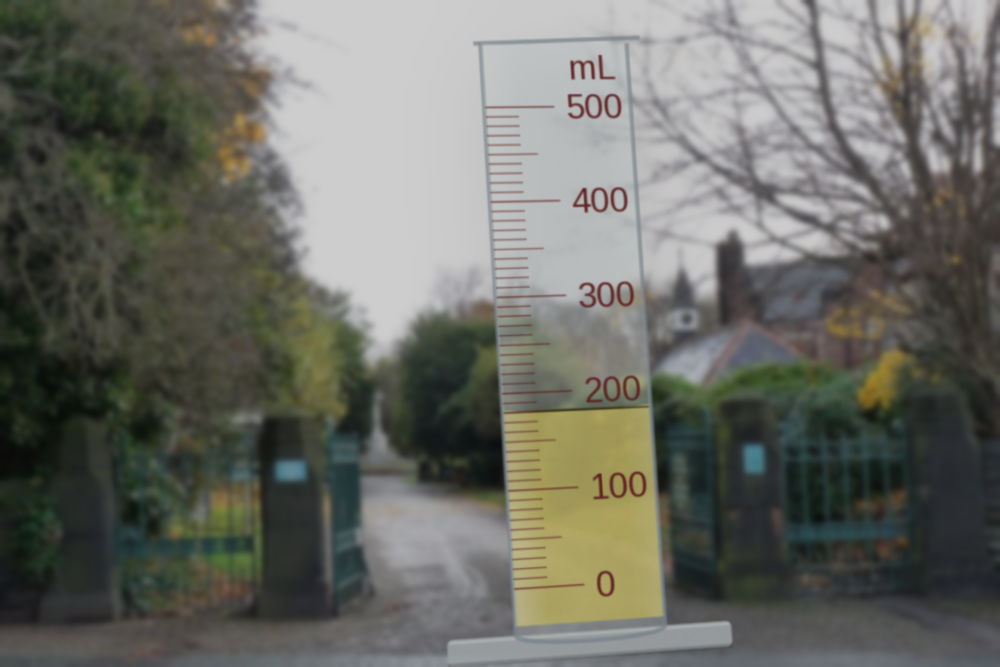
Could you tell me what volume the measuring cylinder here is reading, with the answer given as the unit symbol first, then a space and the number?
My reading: mL 180
